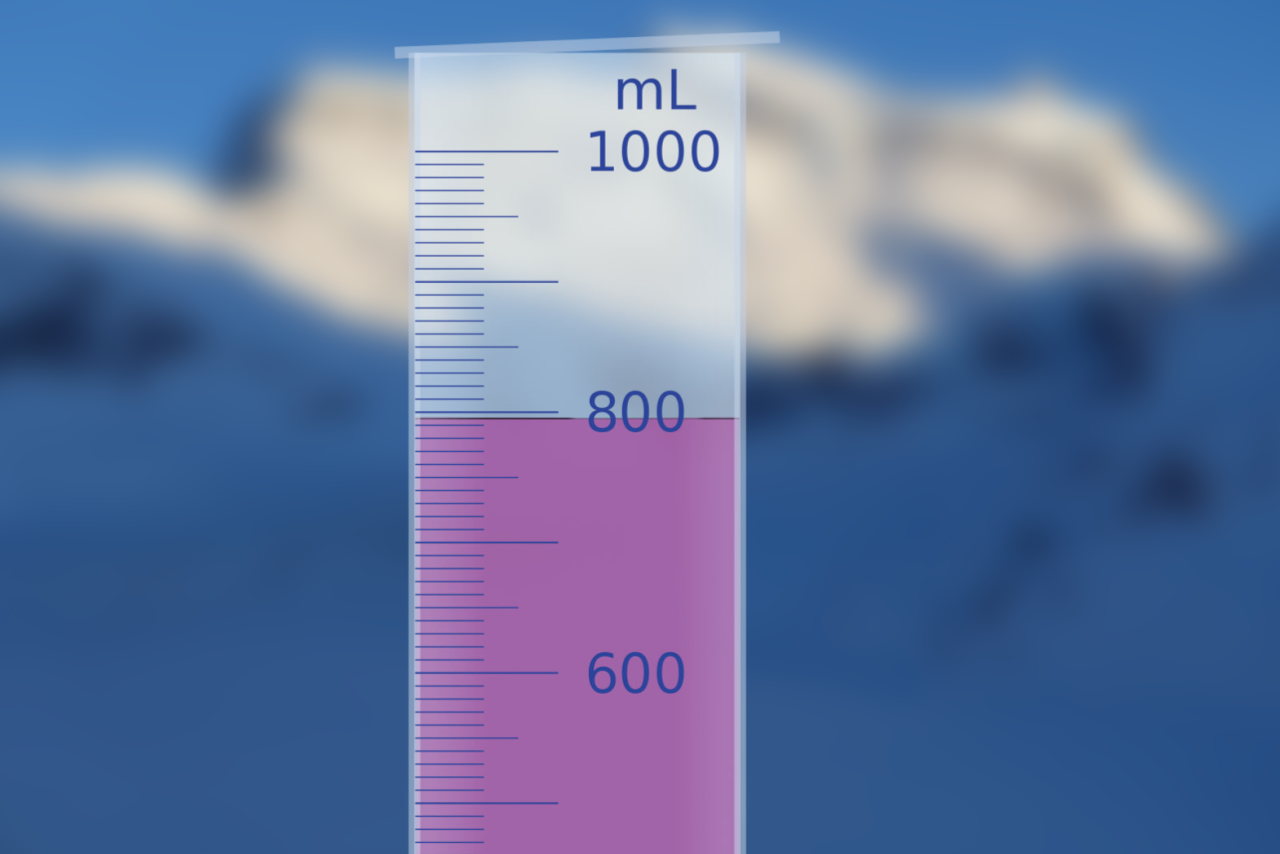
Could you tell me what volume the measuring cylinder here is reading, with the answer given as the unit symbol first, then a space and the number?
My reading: mL 795
